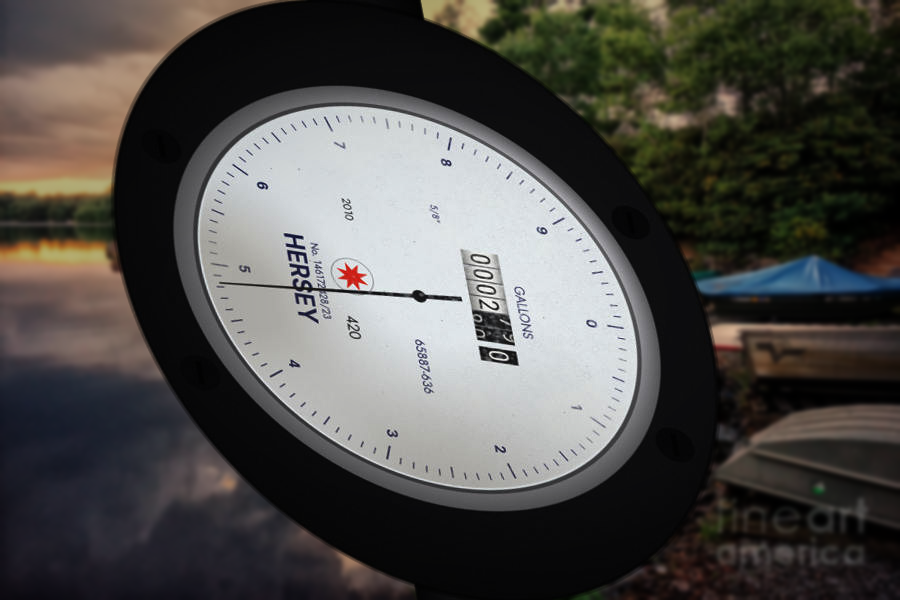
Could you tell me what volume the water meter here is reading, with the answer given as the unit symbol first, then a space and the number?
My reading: gal 2794.8
